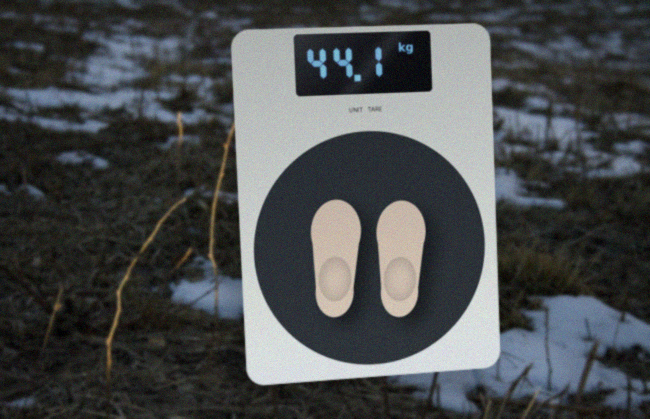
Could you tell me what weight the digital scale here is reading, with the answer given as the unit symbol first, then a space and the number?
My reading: kg 44.1
